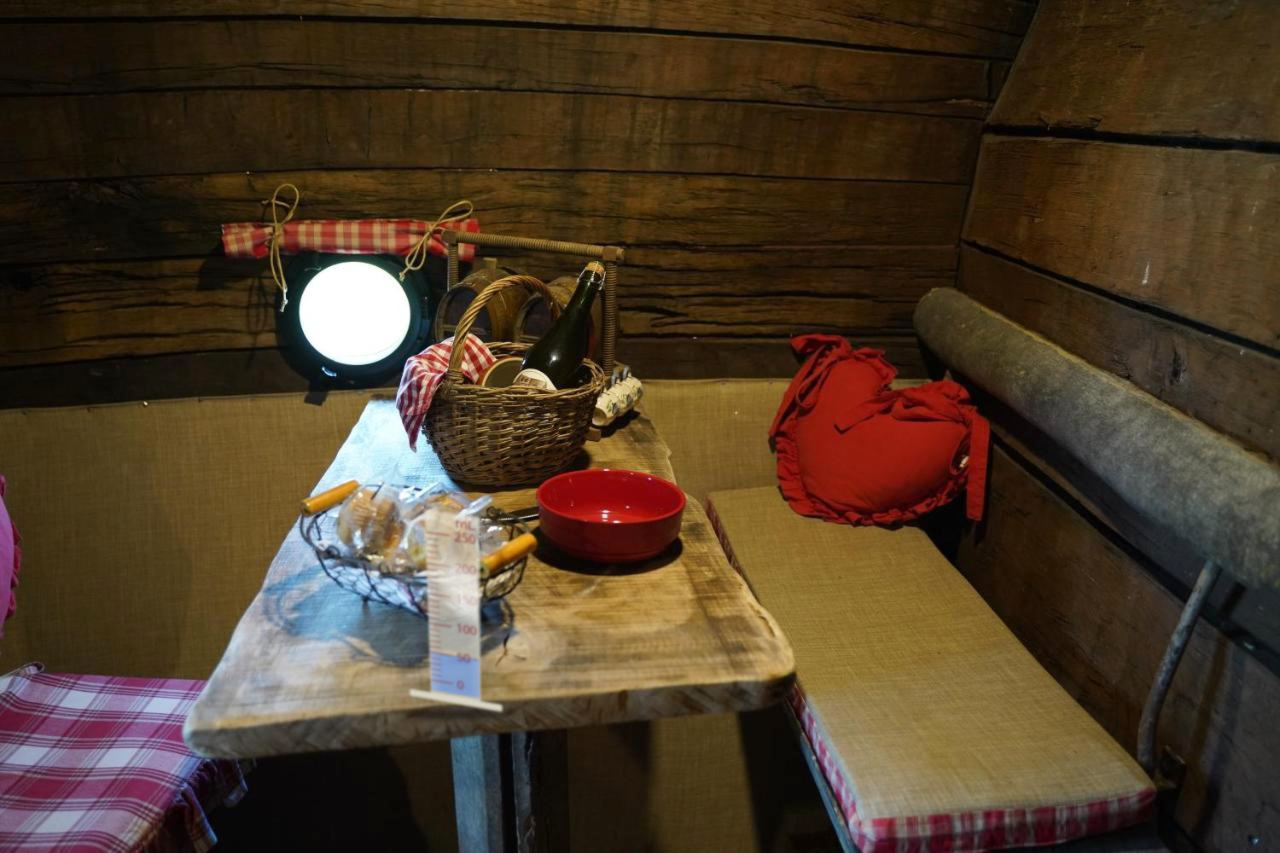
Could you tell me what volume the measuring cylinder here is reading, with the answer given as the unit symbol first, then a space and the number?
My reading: mL 50
